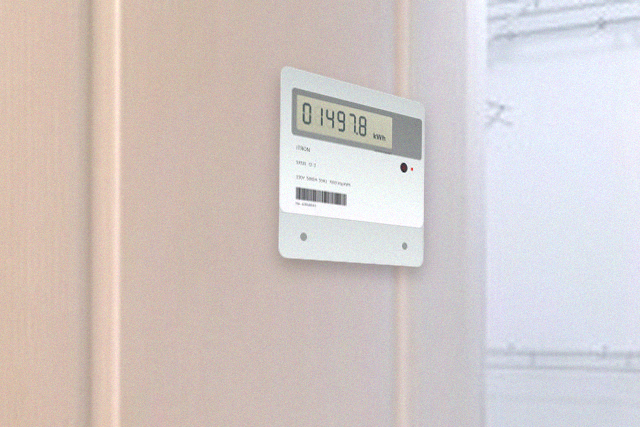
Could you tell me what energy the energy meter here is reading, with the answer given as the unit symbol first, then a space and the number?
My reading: kWh 1497.8
